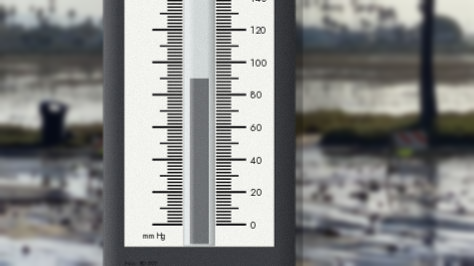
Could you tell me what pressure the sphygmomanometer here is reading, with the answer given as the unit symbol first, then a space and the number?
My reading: mmHg 90
